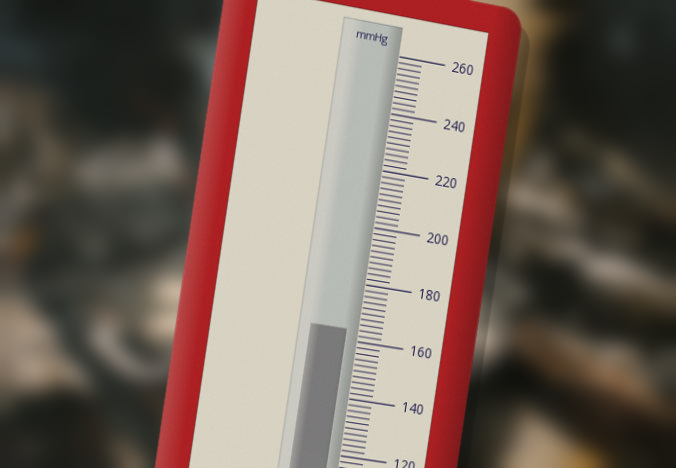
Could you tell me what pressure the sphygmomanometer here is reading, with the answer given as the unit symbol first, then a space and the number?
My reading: mmHg 164
